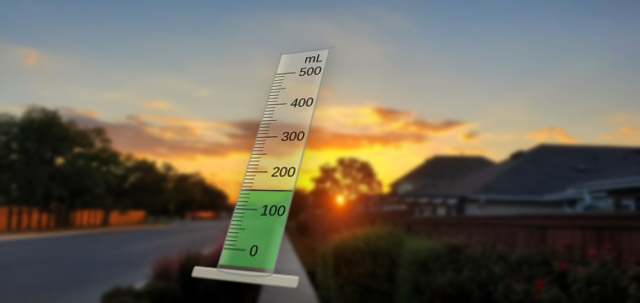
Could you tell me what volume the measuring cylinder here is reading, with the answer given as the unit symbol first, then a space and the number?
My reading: mL 150
